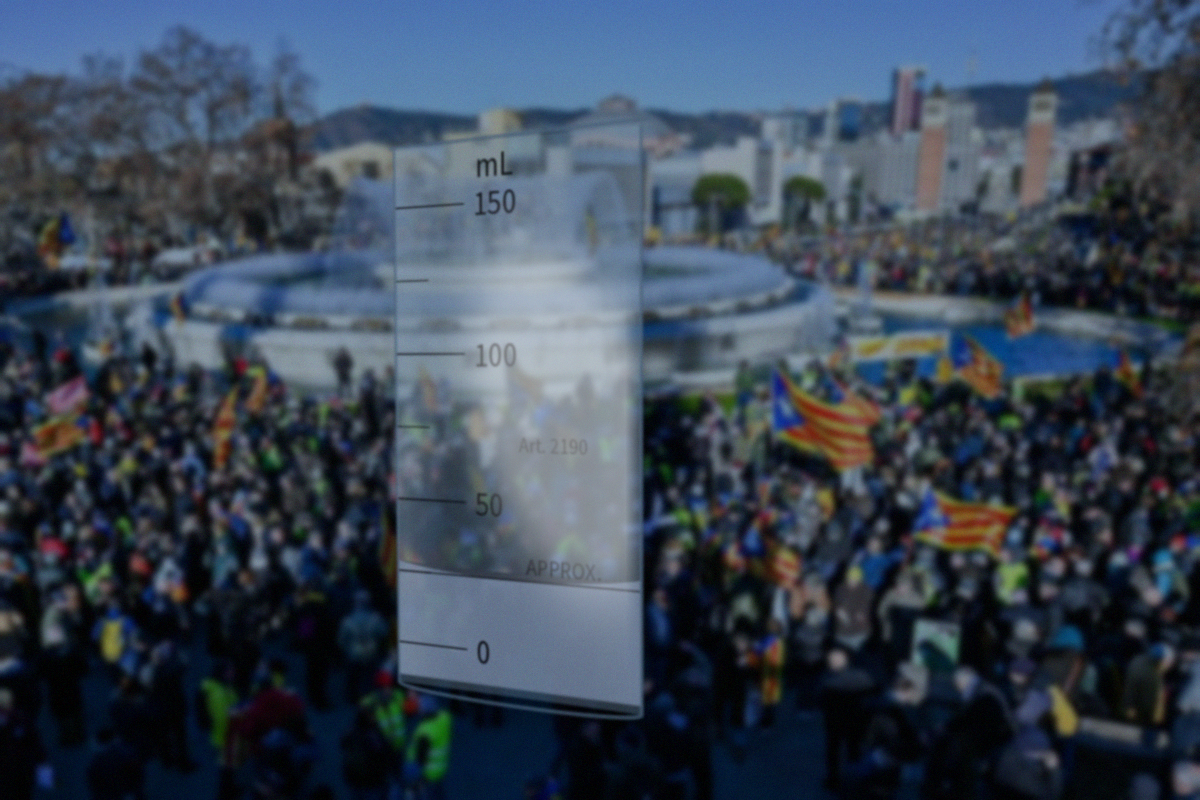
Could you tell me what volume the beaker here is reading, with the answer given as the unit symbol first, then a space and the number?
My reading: mL 25
